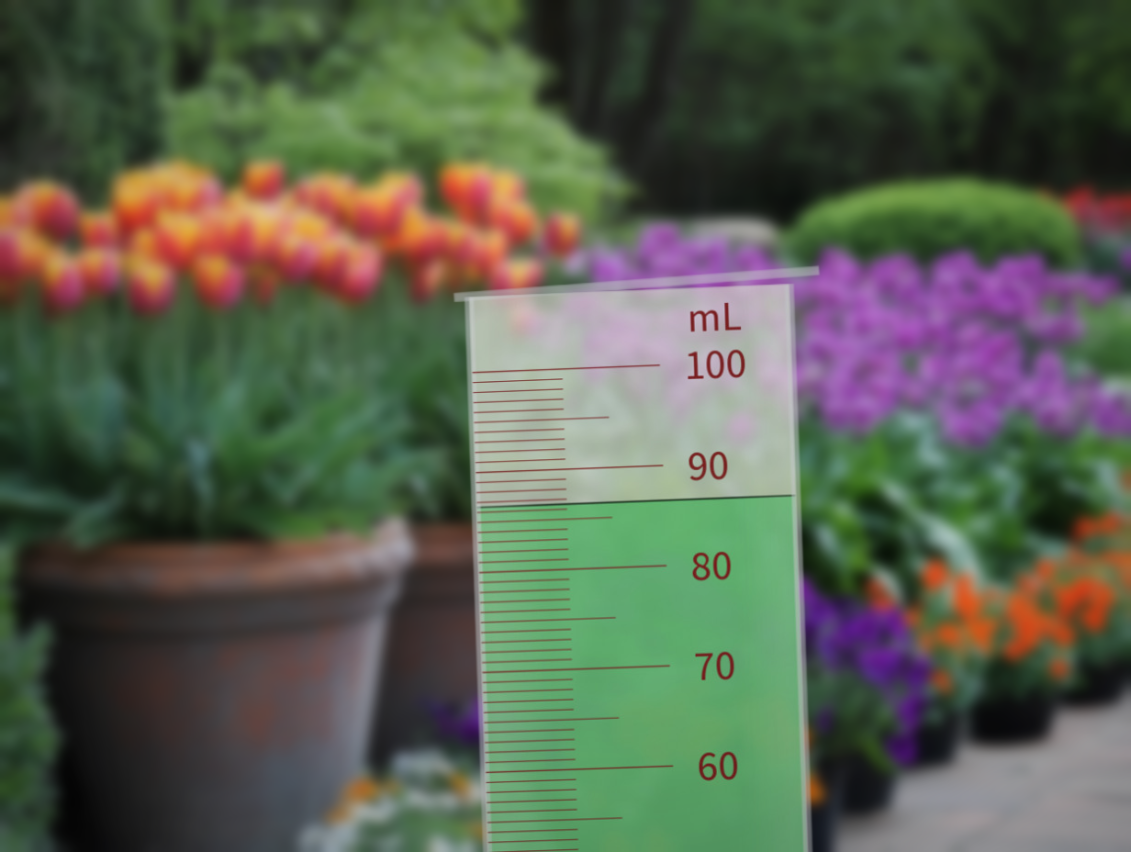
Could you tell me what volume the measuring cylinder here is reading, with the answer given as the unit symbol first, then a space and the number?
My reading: mL 86.5
